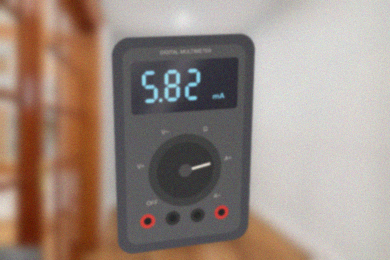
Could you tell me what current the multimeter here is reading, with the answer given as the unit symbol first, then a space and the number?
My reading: mA 5.82
